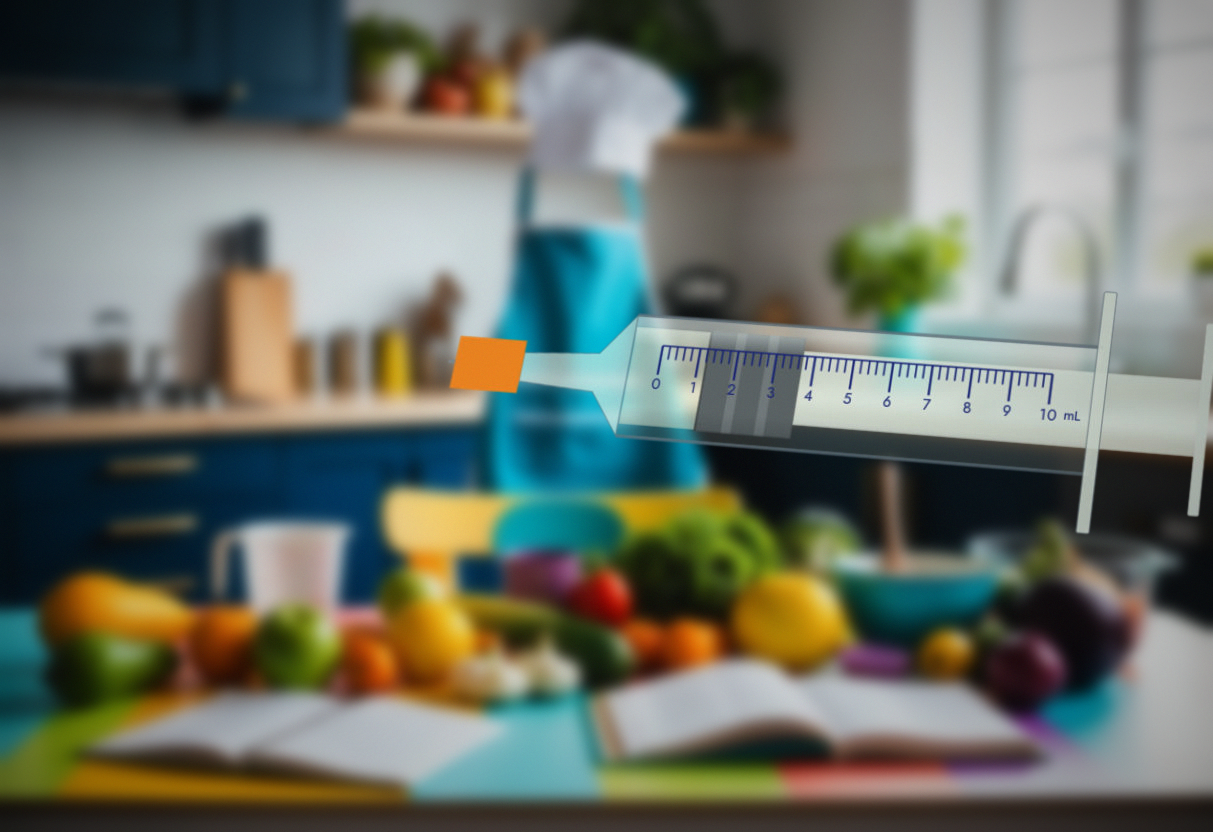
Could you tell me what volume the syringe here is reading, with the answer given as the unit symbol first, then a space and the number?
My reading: mL 1.2
